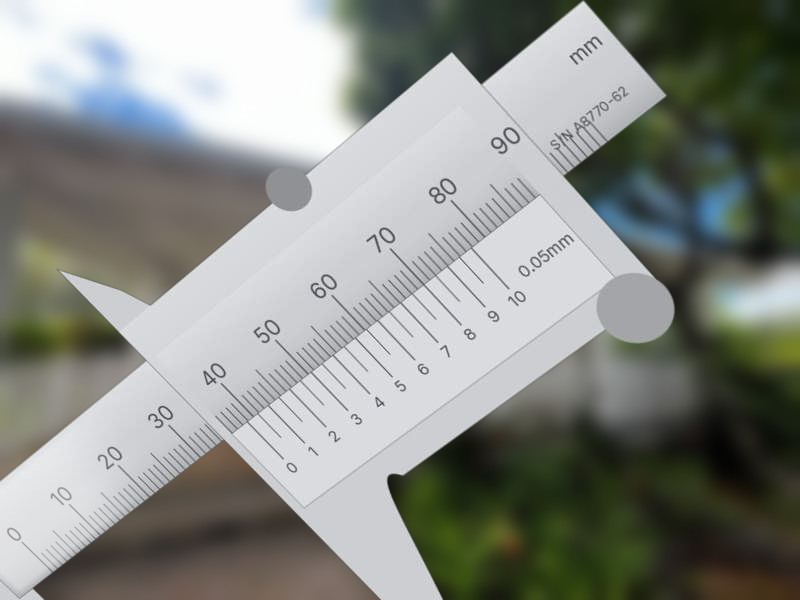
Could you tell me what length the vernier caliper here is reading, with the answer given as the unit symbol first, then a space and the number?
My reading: mm 38.8
